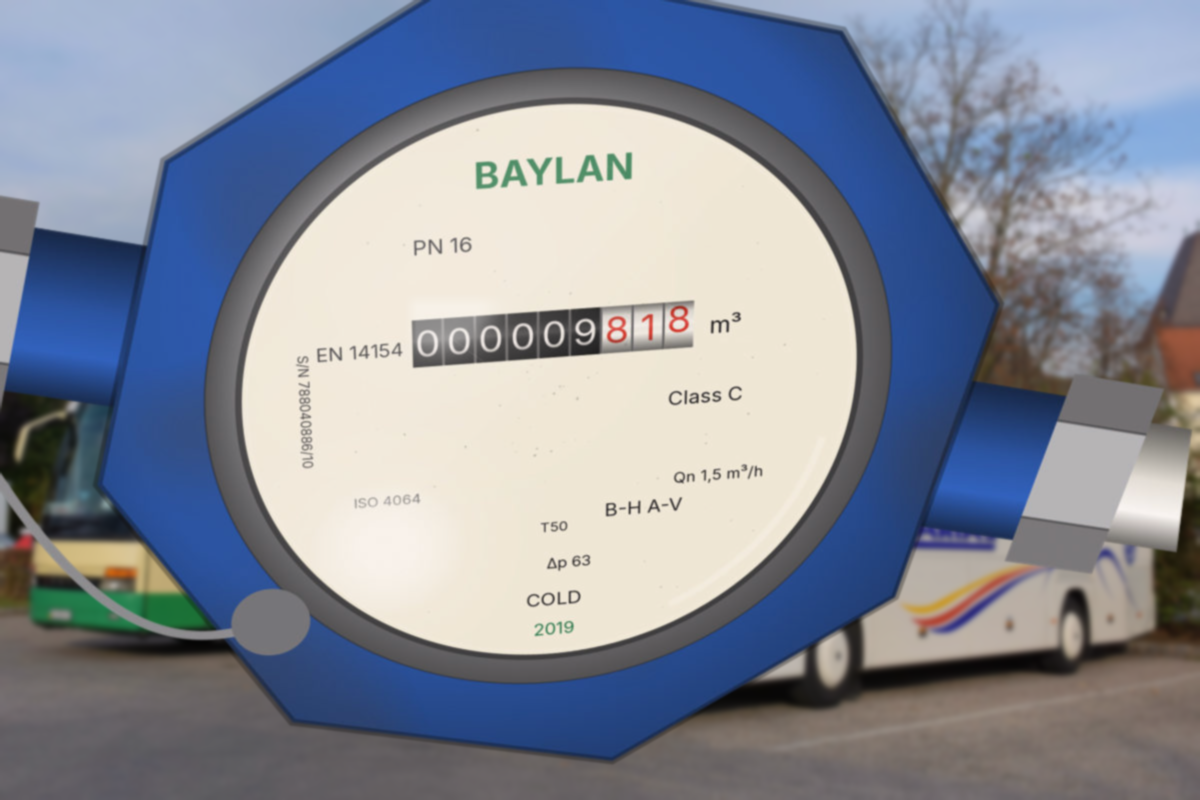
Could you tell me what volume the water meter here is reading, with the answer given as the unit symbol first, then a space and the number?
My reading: m³ 9.818
